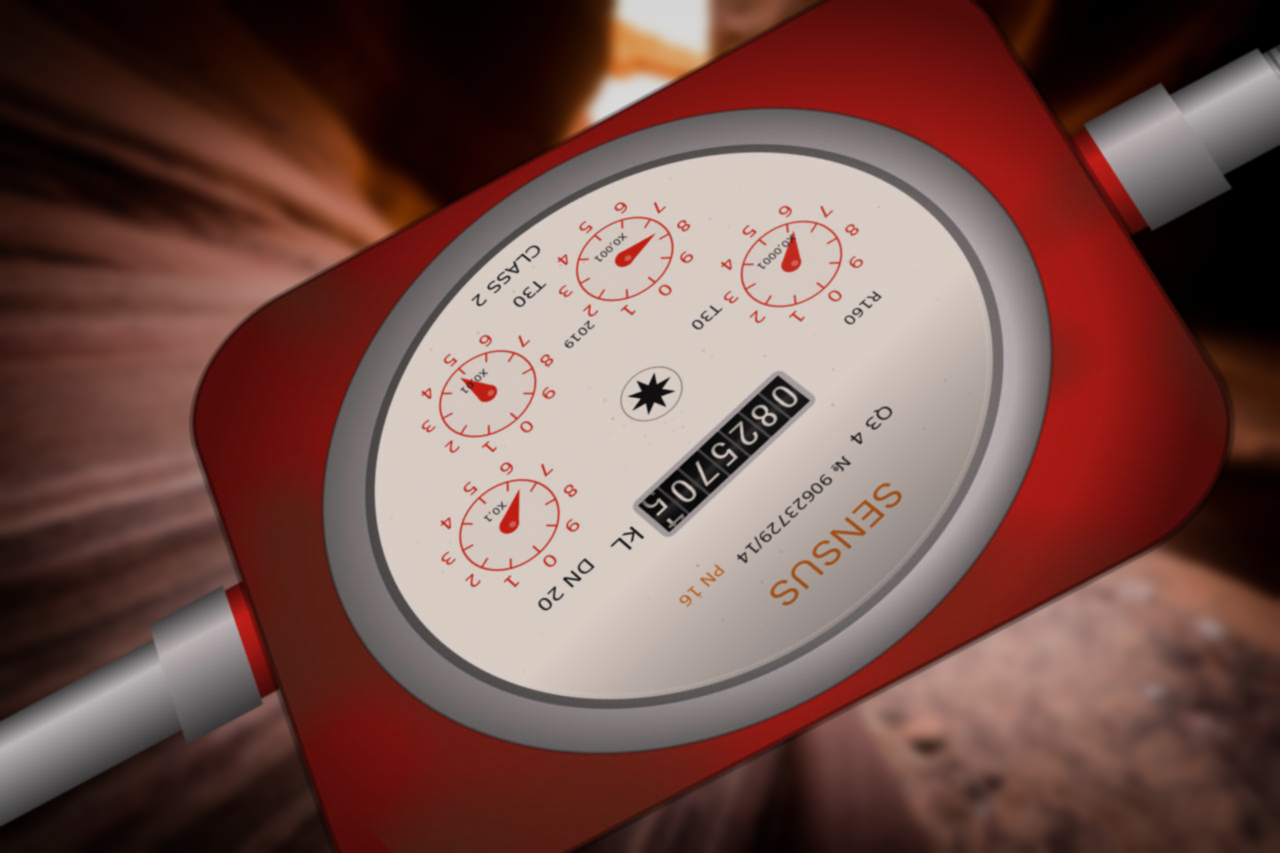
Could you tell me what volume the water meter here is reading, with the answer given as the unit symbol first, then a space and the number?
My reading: kL 825704.6476
